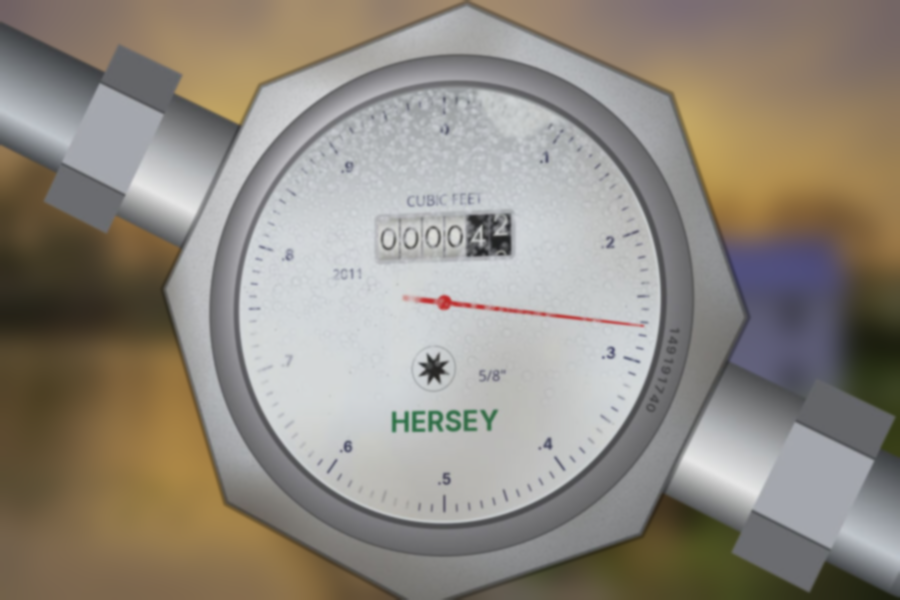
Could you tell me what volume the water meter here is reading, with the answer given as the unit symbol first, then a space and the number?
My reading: ft³ 42.27
